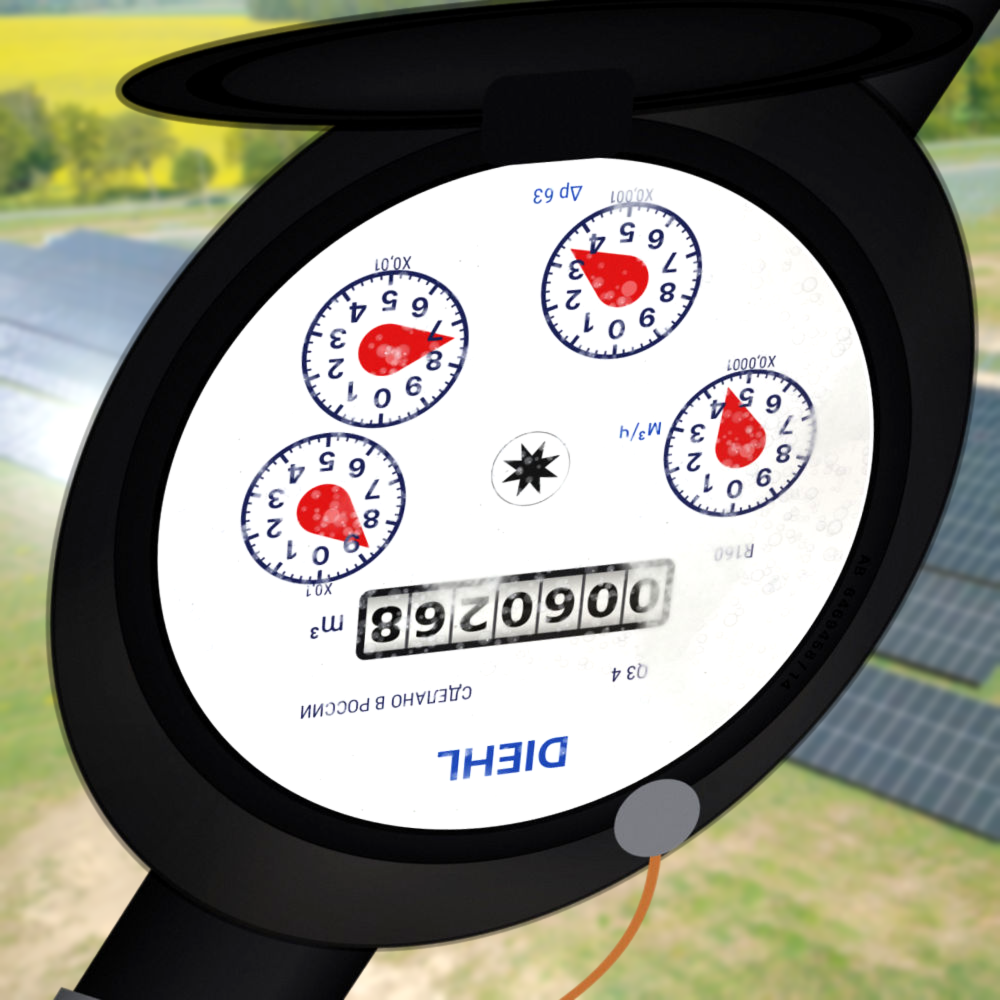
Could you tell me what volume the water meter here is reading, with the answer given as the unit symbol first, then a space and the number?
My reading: m³ 60268.8734
